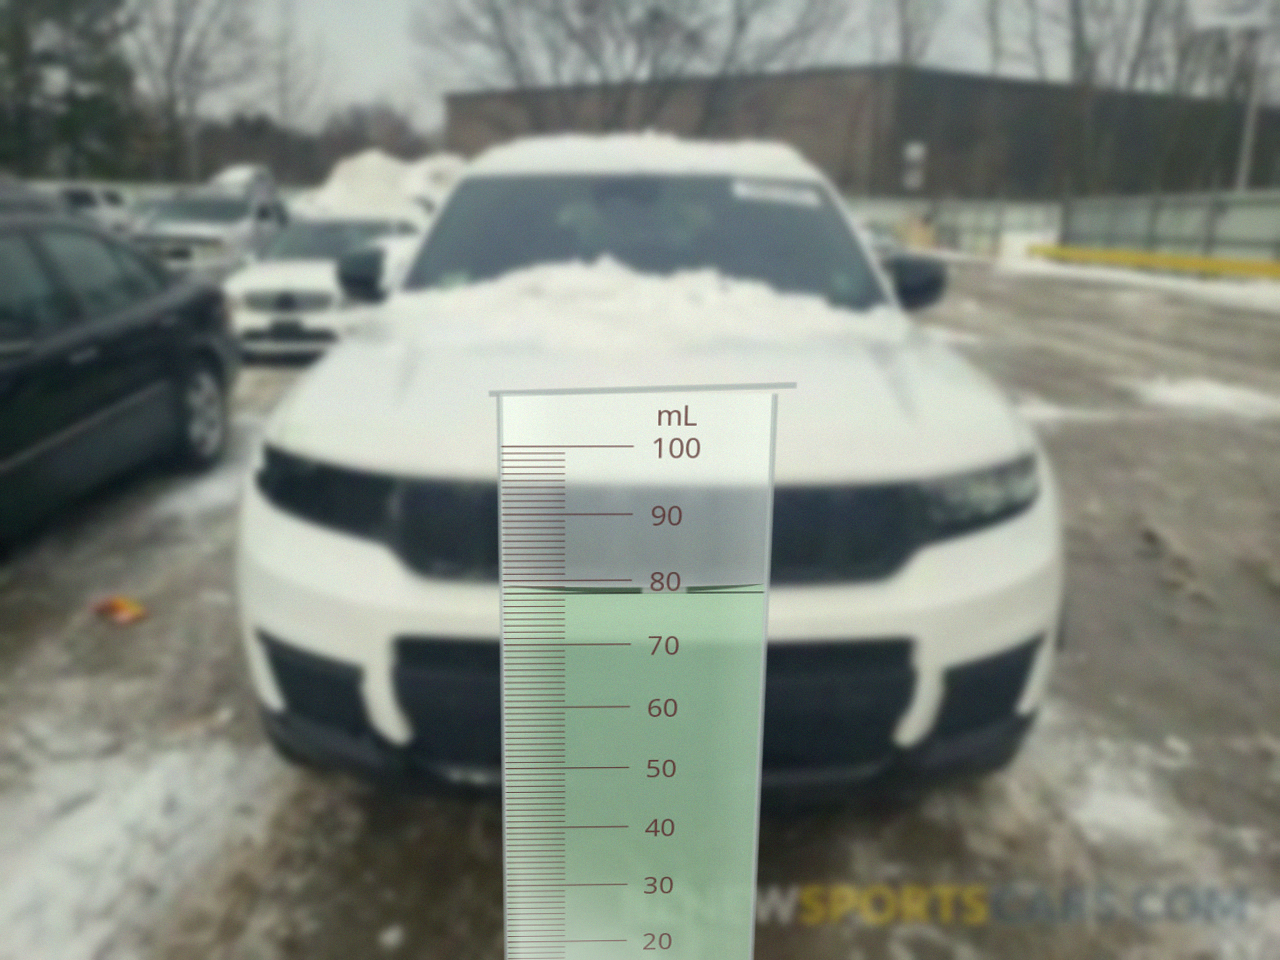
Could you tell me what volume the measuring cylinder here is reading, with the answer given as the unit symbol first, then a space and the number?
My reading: mL 78
